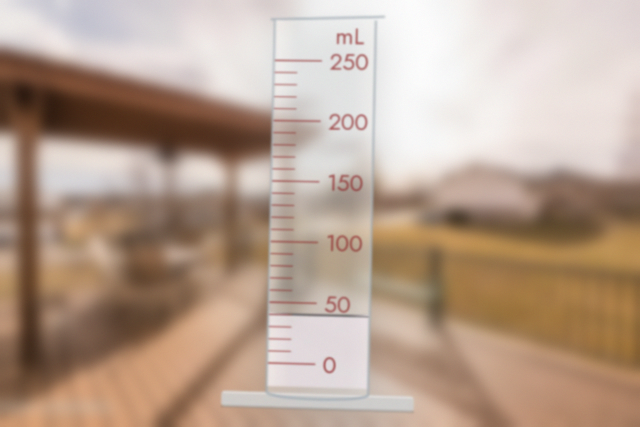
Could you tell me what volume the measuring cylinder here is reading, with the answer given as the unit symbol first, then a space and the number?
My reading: mL 40
